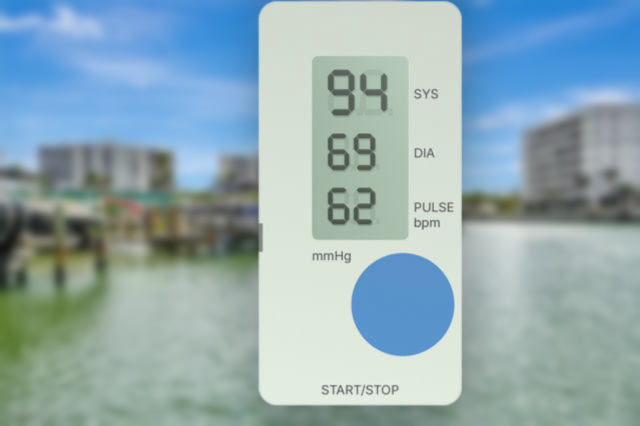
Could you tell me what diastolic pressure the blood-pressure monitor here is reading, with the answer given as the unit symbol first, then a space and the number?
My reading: mmHg 69
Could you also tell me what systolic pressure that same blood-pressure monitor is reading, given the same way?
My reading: mmHg 94
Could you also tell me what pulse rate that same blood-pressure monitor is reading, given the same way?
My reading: bpm 62
